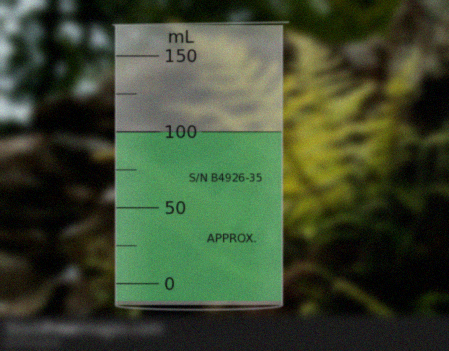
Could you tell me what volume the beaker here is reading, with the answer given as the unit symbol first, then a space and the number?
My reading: mL 100
